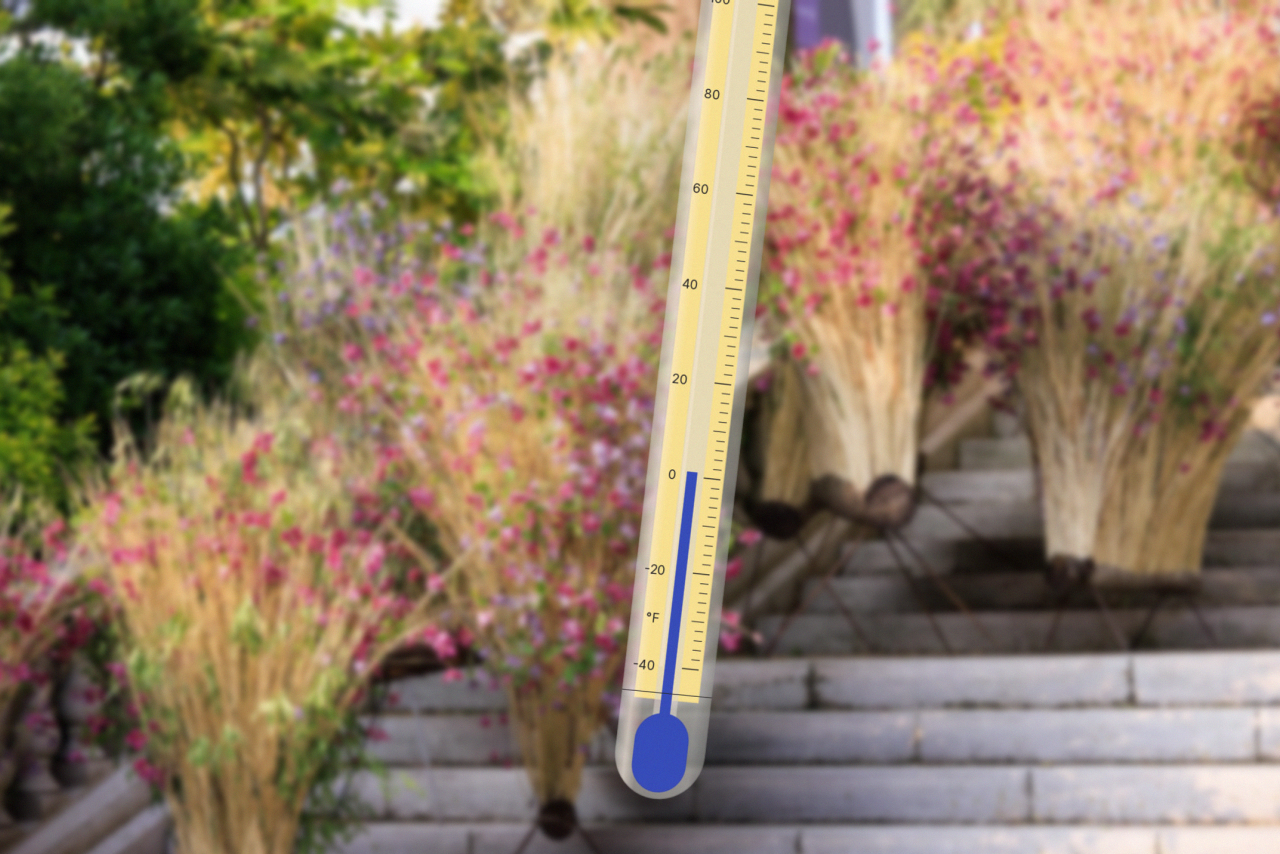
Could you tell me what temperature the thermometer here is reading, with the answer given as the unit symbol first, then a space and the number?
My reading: °F 1
